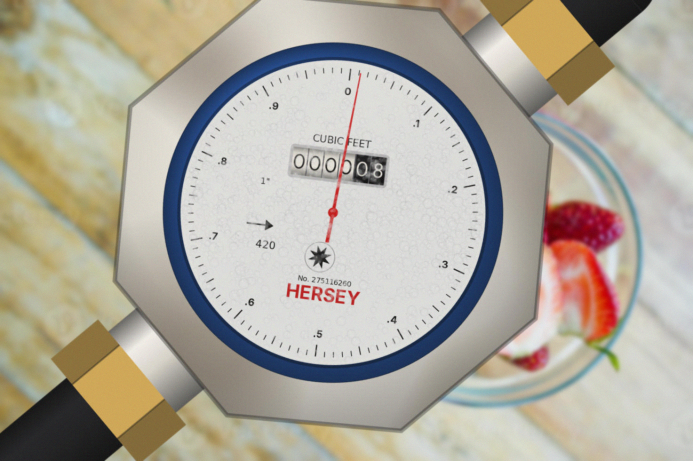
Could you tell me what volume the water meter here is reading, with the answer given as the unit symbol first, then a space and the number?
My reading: ft³ 8.01
